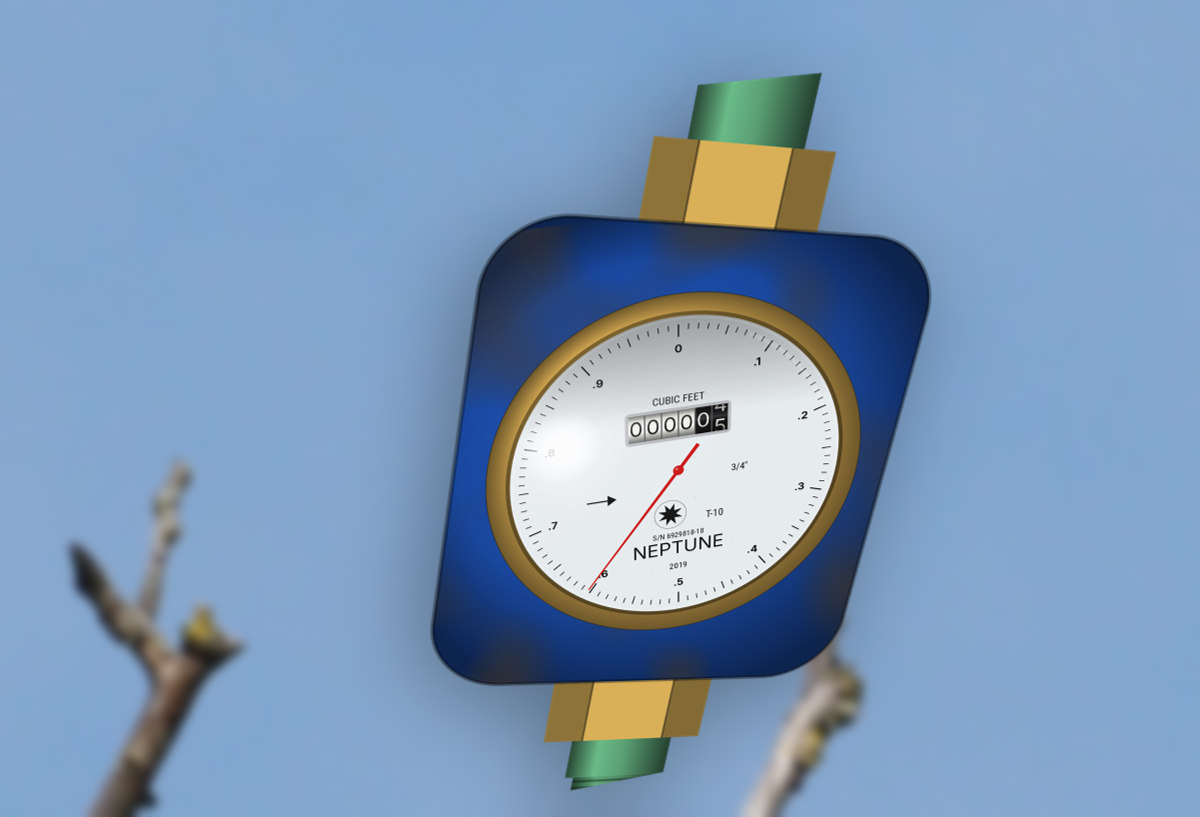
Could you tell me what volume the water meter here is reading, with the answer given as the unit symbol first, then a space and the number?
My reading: ft³ 4.60
